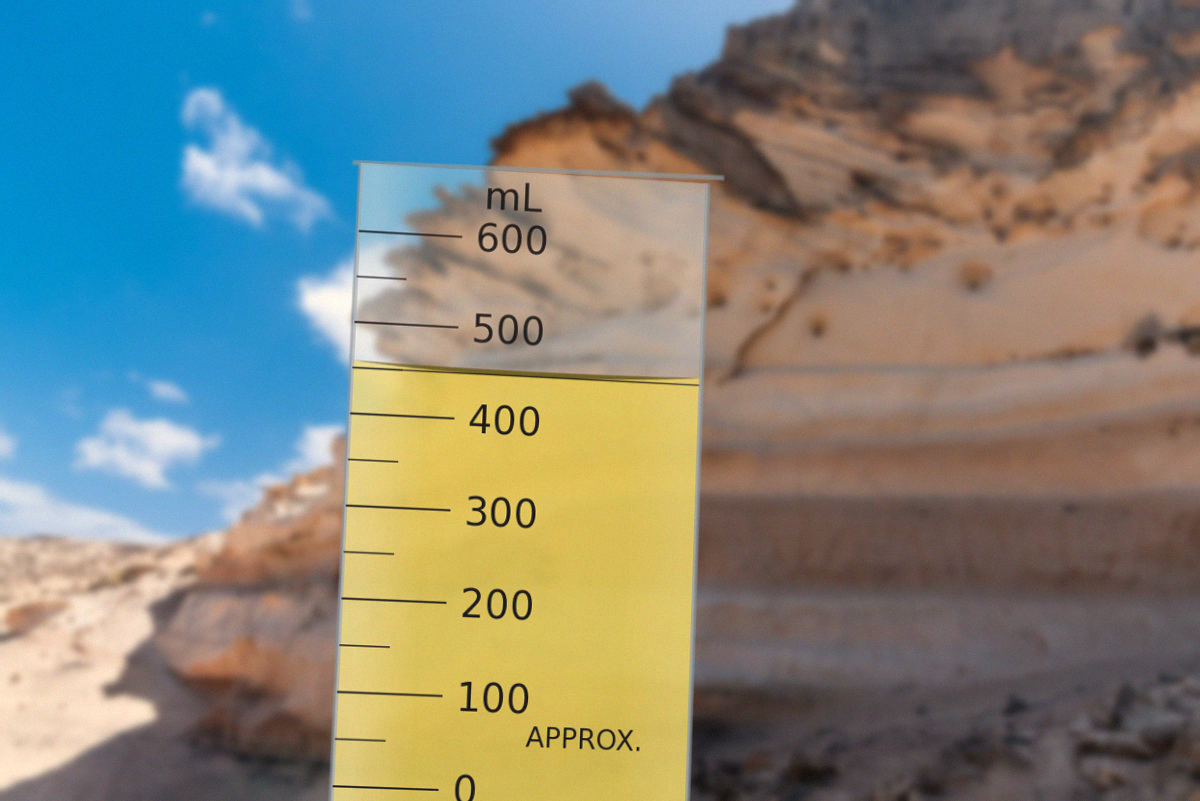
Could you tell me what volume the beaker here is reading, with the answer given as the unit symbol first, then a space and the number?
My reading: mL 450
